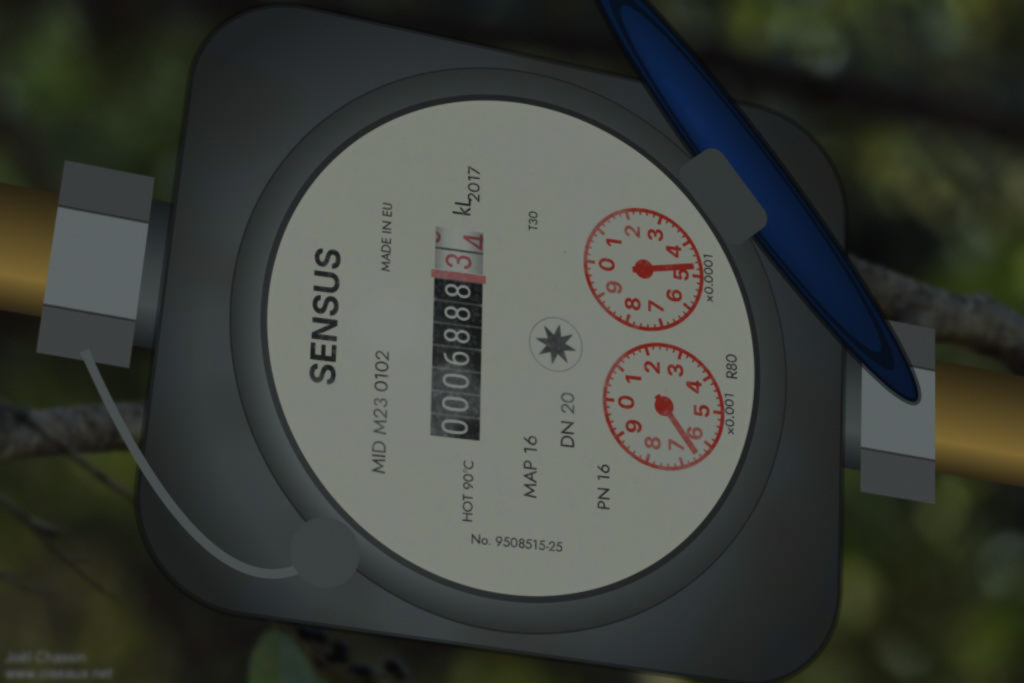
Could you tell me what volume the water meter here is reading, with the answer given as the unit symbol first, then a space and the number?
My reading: kL 6888.3364
